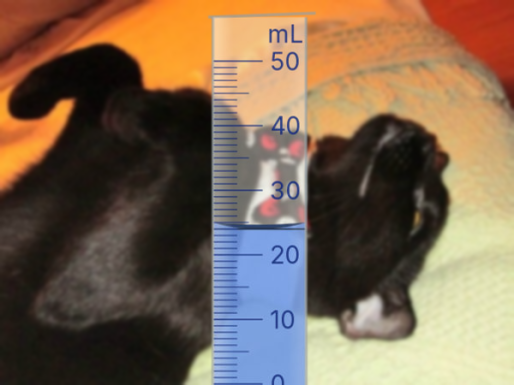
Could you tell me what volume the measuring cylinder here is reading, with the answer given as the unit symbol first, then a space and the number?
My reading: mL 24
